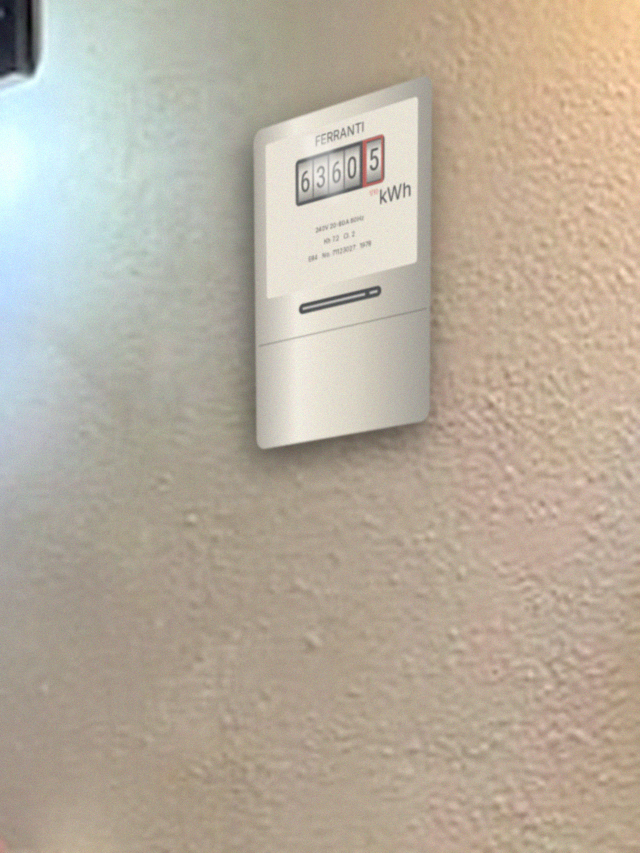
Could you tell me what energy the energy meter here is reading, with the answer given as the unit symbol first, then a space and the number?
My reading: kWh 6360.5
